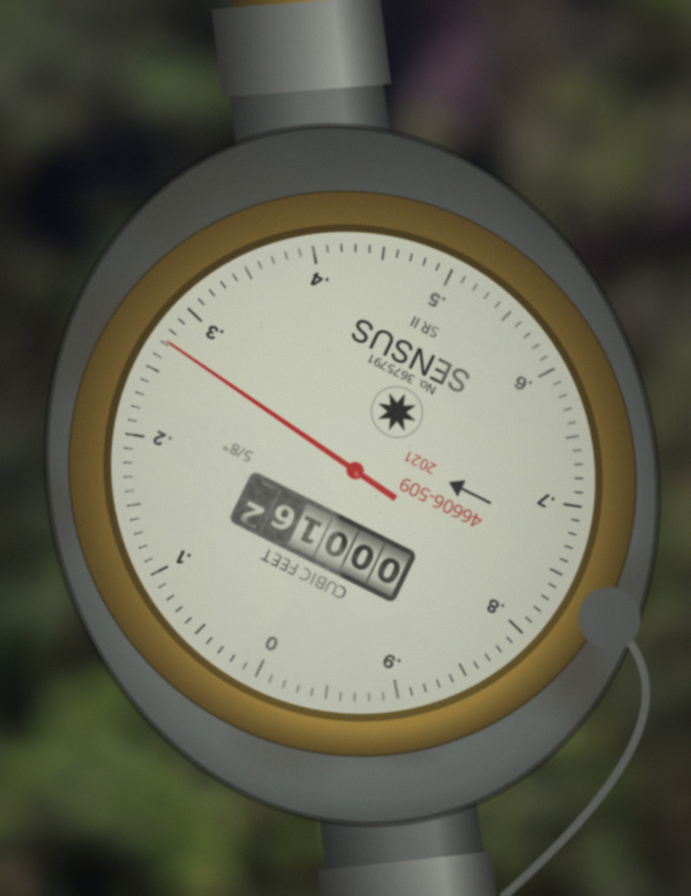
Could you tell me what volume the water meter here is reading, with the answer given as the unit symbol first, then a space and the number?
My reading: ft³ 162.27
